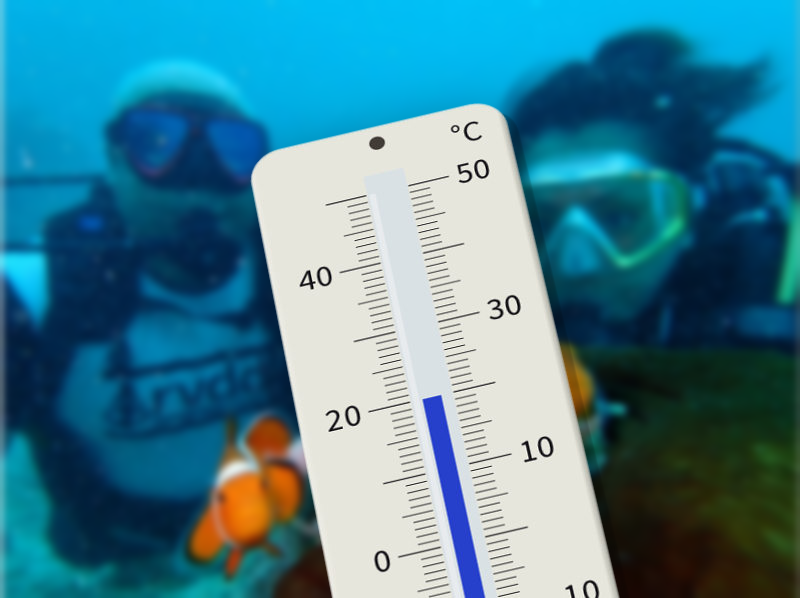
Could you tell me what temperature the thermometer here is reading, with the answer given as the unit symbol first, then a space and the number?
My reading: °C 20
